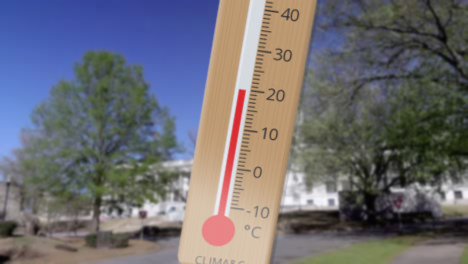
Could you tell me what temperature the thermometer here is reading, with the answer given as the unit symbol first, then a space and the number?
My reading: °C 20
